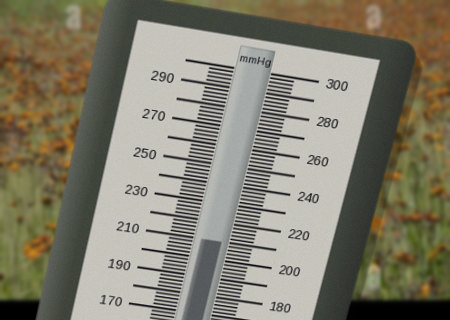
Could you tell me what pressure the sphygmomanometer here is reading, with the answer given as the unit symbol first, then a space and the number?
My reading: mmHg 210
